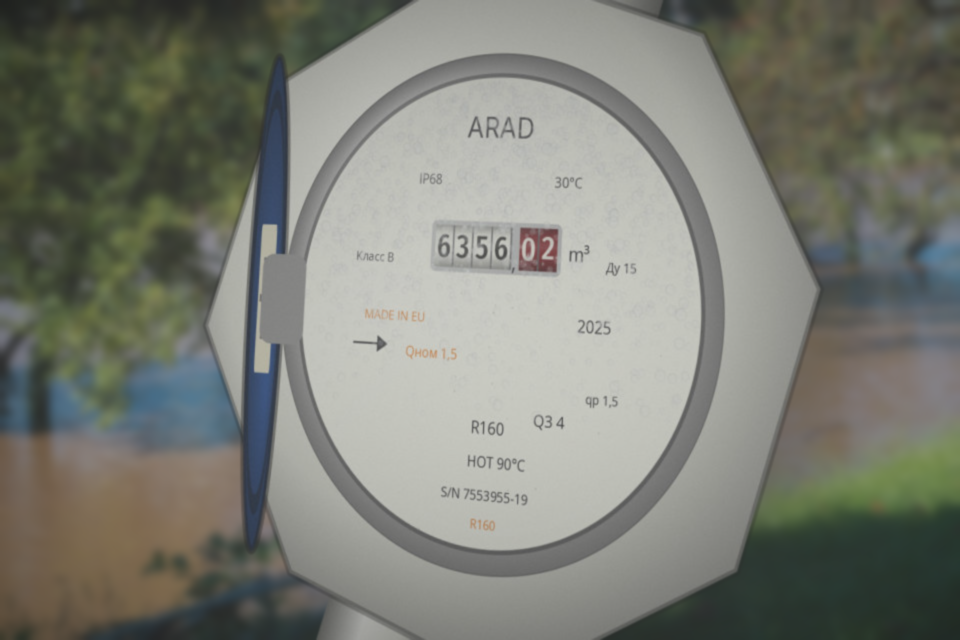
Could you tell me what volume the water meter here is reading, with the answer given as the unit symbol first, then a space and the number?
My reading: m³ 6356.02
